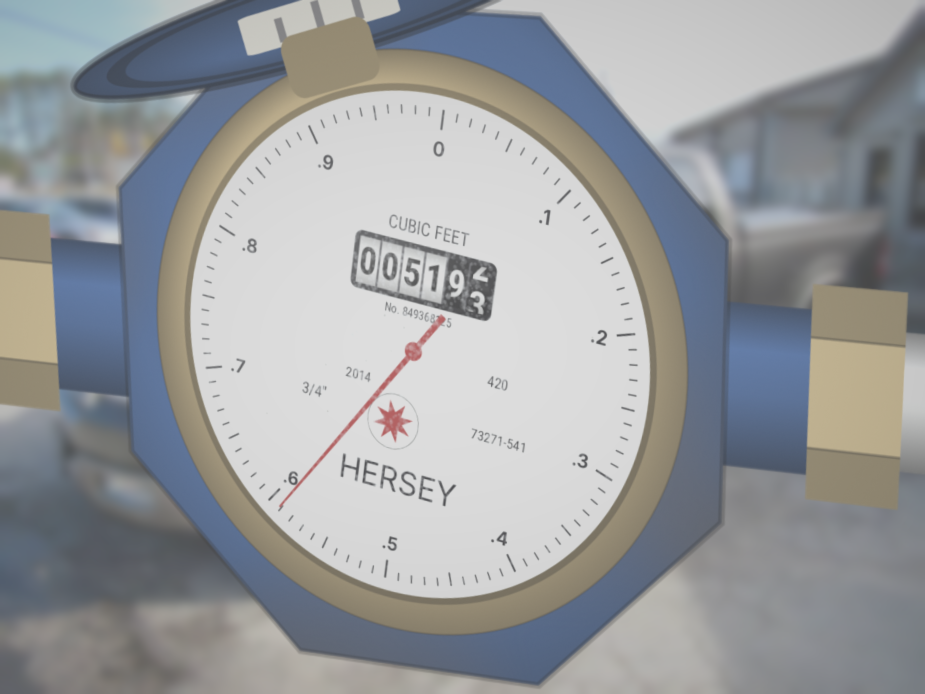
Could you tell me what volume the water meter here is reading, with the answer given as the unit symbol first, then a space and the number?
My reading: ft³ 5192.59
